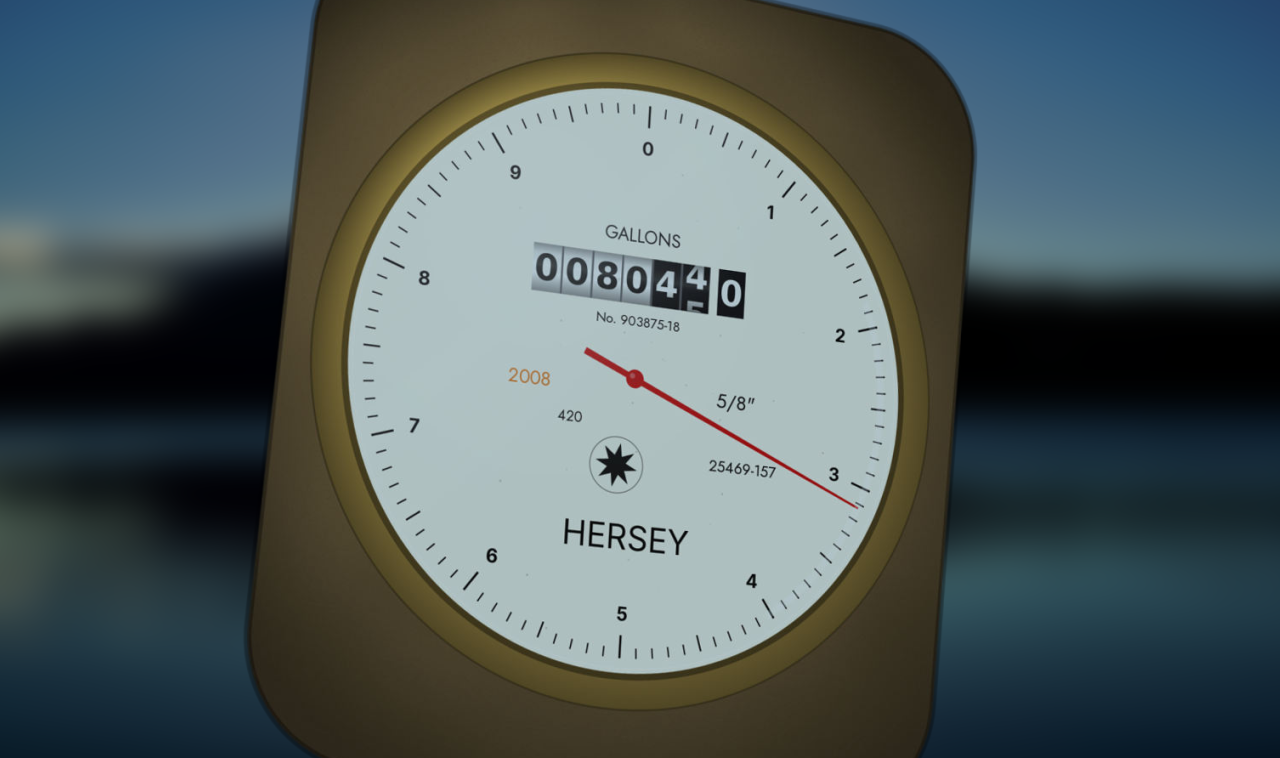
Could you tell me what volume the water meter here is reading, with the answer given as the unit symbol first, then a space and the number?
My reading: gal 80443.1
